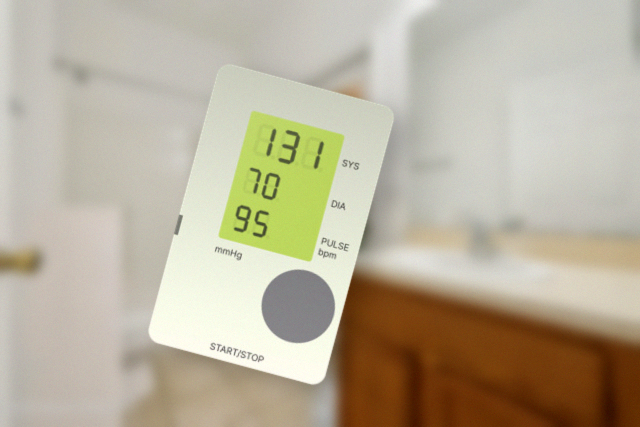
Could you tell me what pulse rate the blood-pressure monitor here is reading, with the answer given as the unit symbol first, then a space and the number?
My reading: bpm 95
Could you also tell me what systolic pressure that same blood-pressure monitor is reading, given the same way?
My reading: mmHg 131
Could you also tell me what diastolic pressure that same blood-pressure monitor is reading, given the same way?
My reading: mmHg 70
